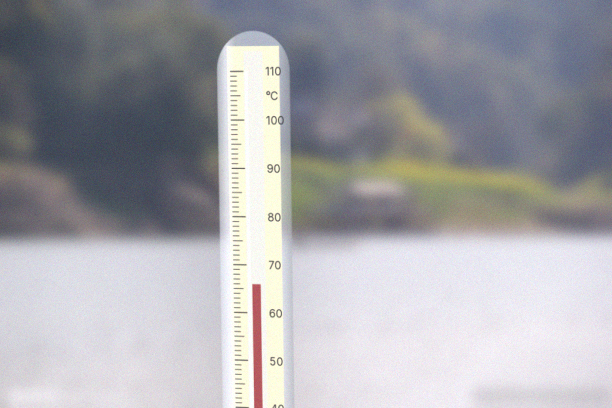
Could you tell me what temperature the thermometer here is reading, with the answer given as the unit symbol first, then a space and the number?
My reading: °C 66
